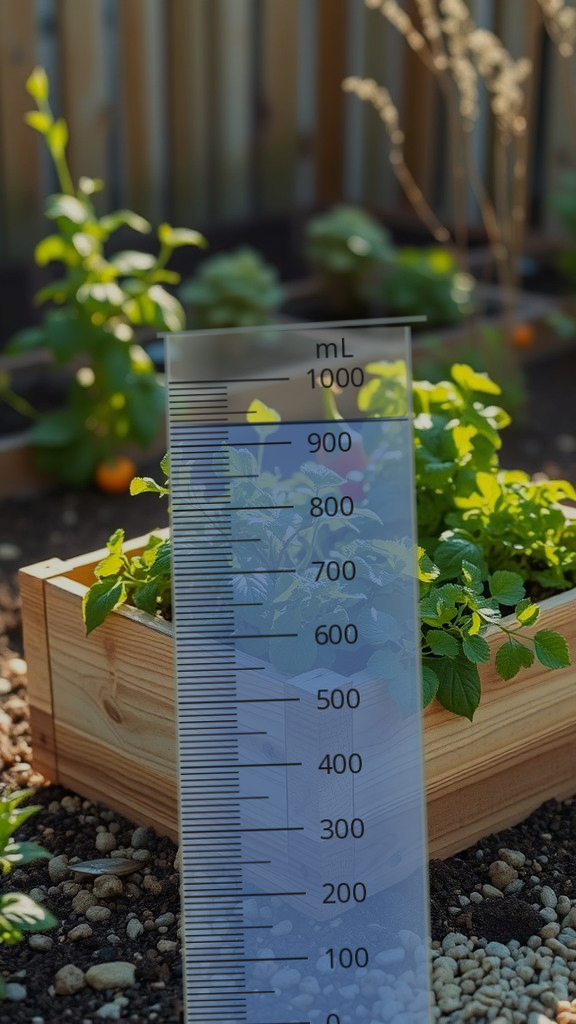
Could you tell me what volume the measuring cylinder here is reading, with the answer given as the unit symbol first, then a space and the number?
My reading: mL 930
